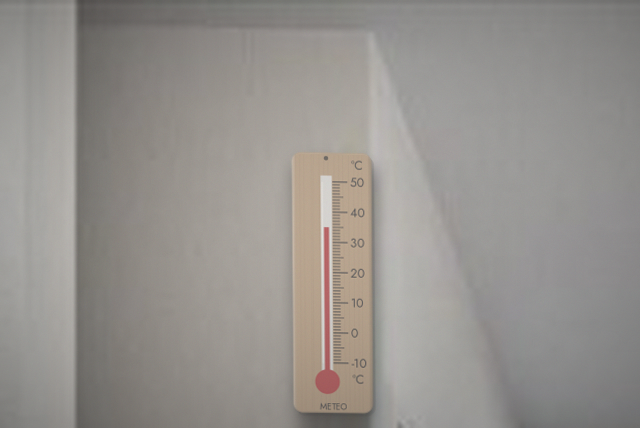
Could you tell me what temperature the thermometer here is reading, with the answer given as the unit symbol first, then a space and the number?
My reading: °C 35
